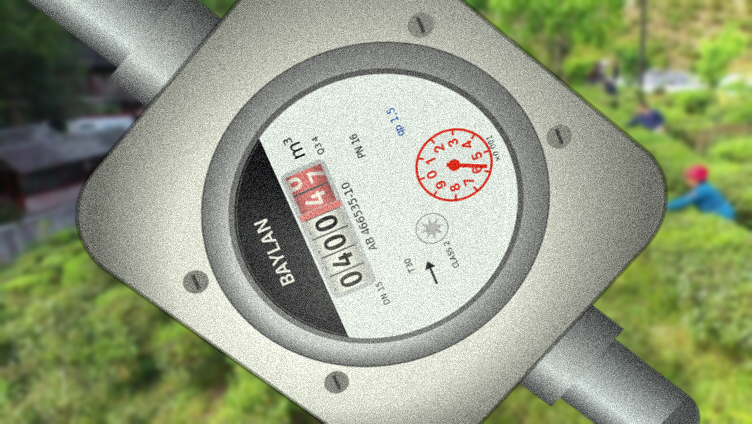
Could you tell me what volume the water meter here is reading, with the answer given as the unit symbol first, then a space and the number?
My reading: m³ 400.465
